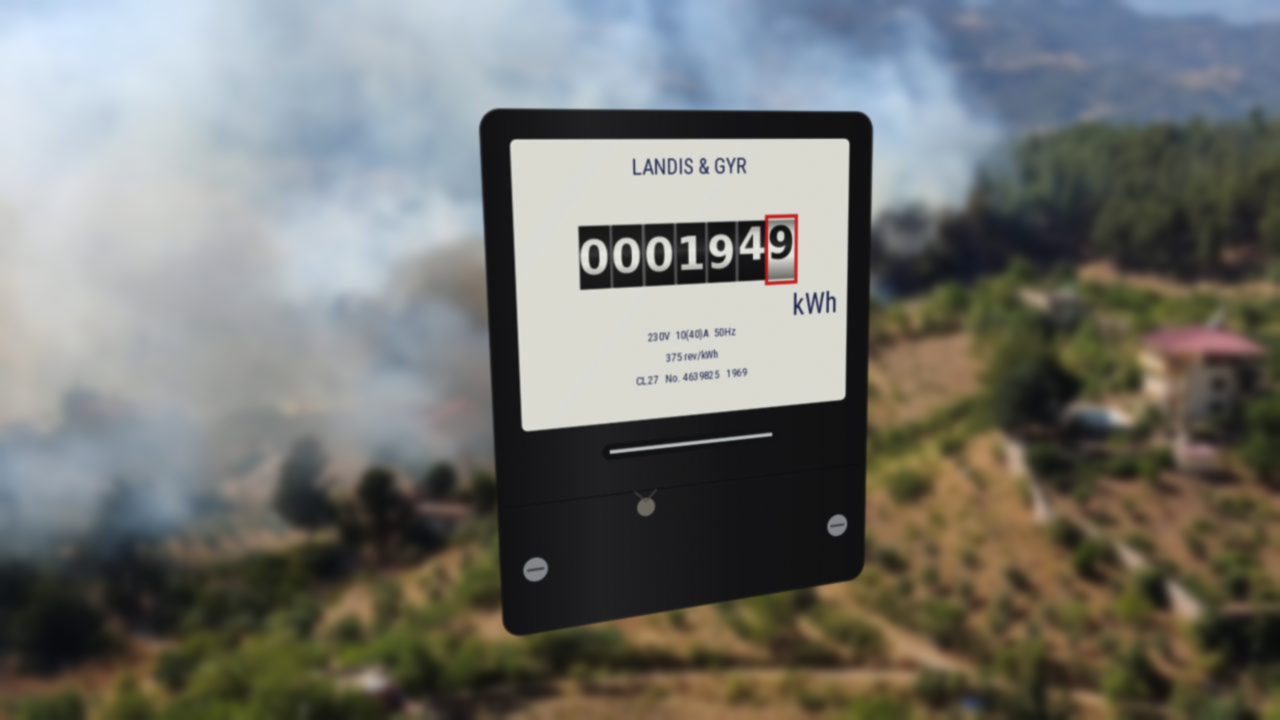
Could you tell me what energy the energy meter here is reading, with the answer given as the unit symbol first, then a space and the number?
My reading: kWh 194.9
